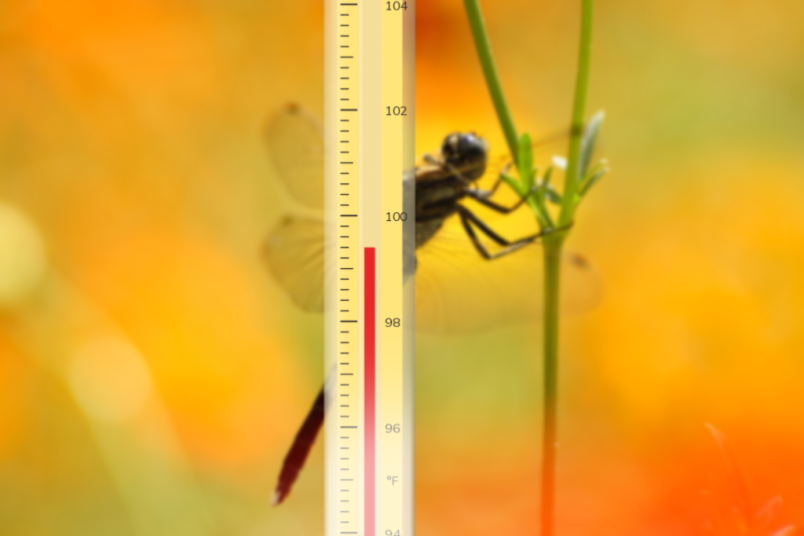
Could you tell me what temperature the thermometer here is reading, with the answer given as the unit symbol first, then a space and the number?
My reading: °F 99.4
